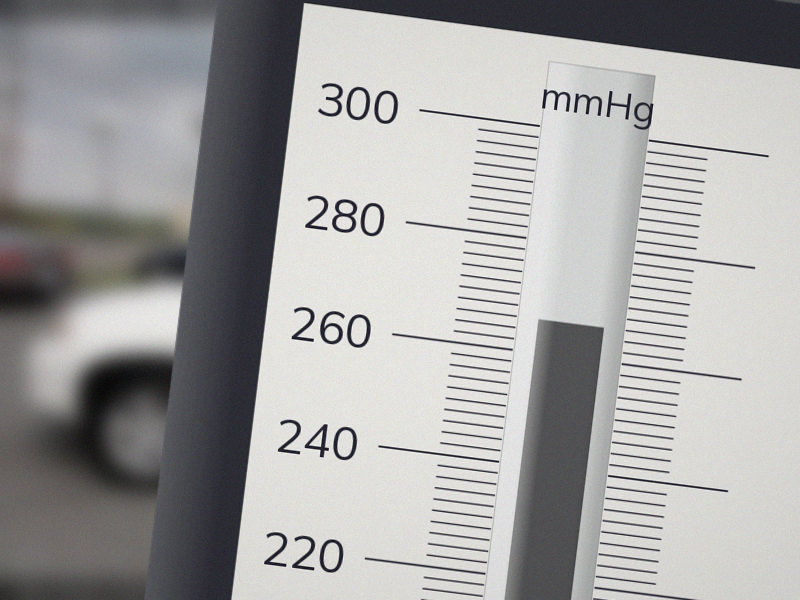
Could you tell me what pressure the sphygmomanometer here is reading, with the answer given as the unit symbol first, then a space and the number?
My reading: mmHg 266
